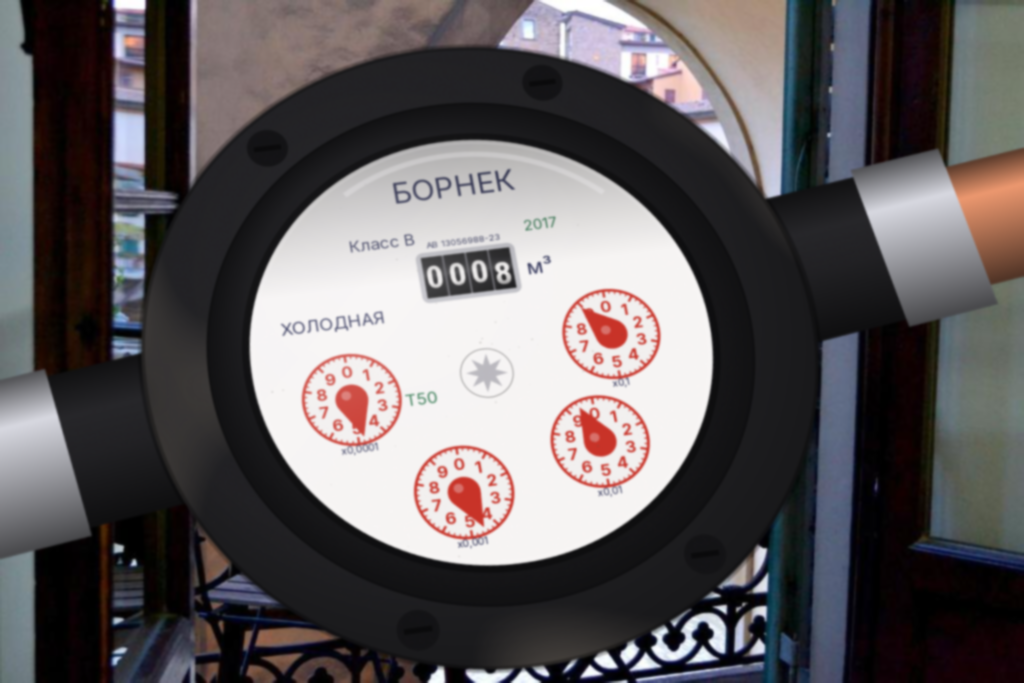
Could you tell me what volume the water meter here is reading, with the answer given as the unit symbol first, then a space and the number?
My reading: m³ 7.8944
